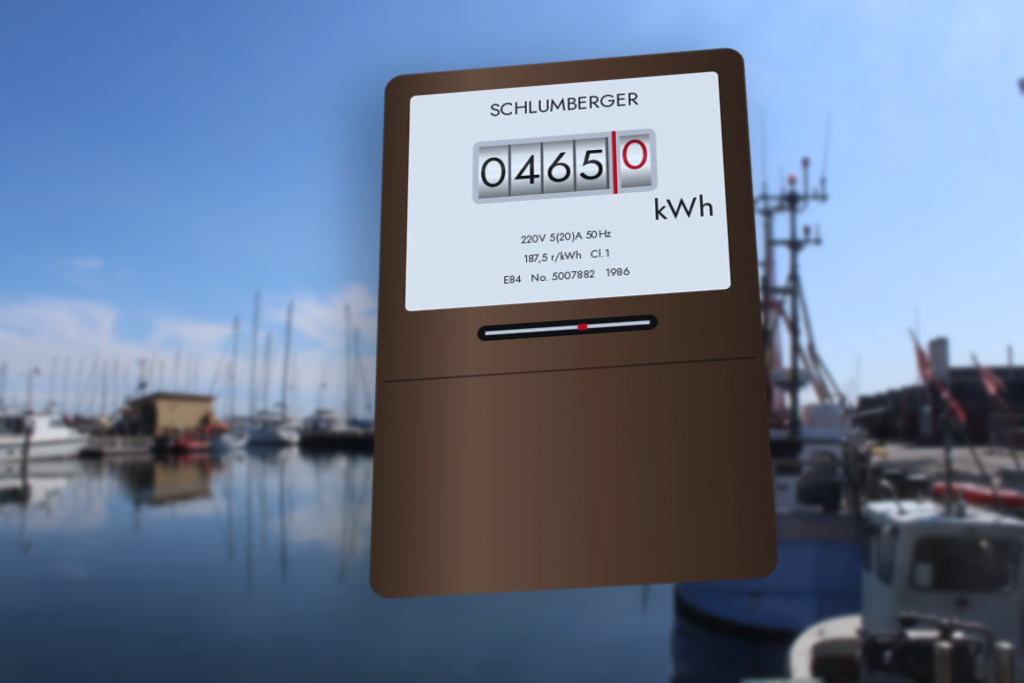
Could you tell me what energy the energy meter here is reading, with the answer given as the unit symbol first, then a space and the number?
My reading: kWh 465.0
